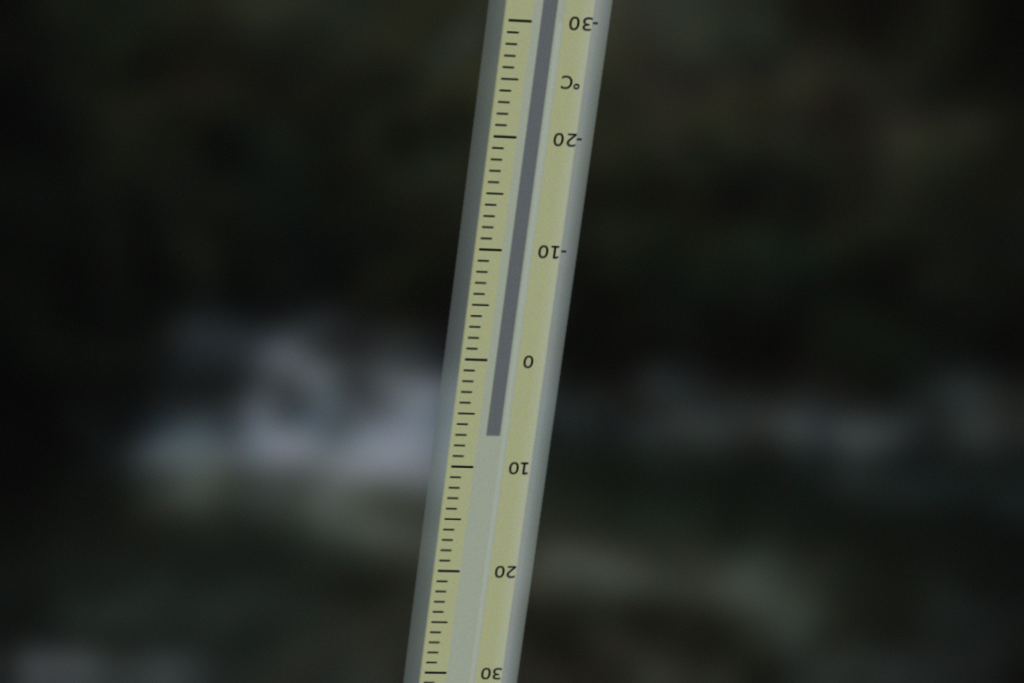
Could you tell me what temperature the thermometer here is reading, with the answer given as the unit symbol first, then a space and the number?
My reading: °C 7
